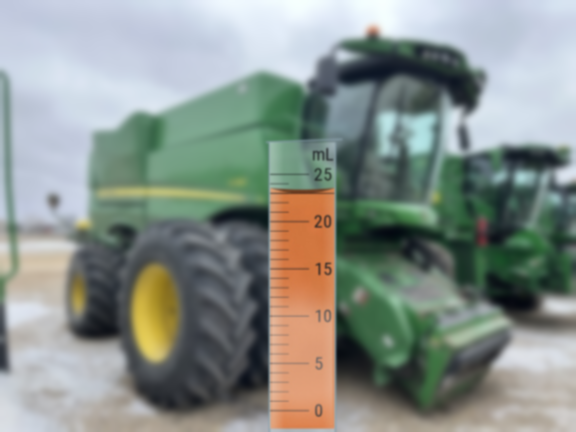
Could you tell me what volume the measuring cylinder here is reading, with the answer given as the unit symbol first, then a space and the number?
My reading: mL 23
